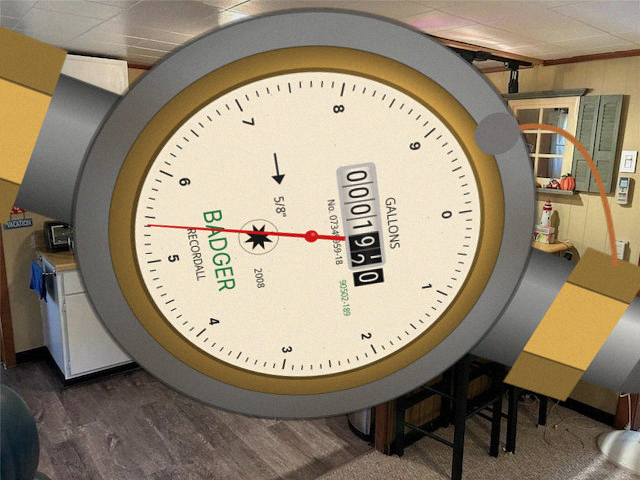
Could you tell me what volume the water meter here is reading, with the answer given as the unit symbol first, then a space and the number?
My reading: gal 1915.4
